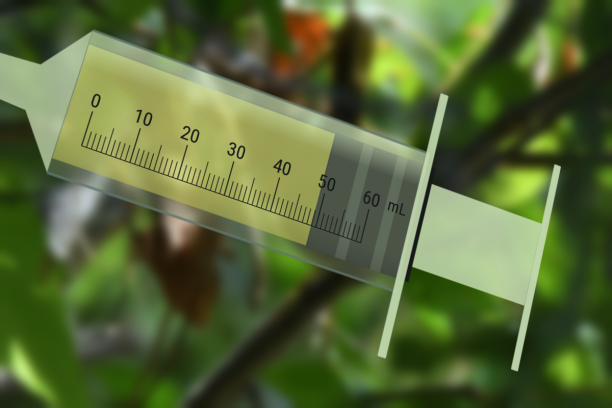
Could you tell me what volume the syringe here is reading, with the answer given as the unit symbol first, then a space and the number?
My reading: mL 49
